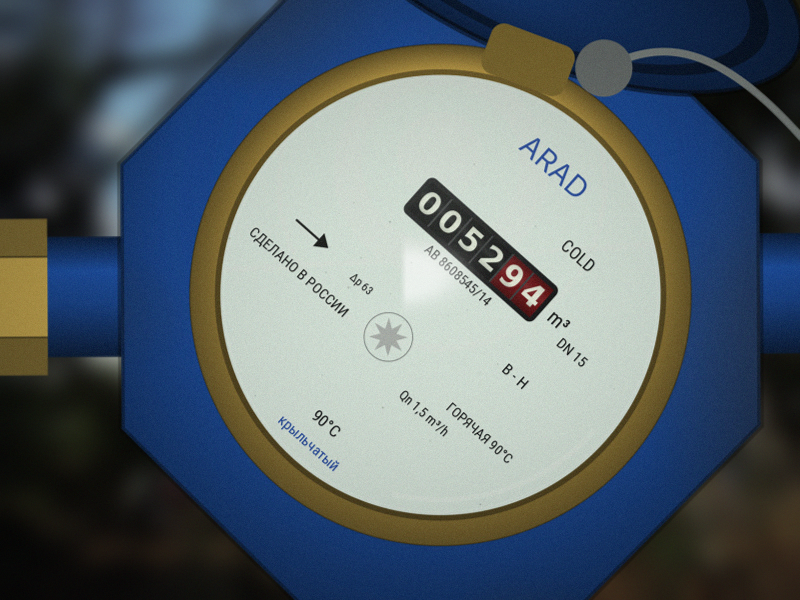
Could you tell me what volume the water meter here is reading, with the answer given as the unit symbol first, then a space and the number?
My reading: m³ 52.94
